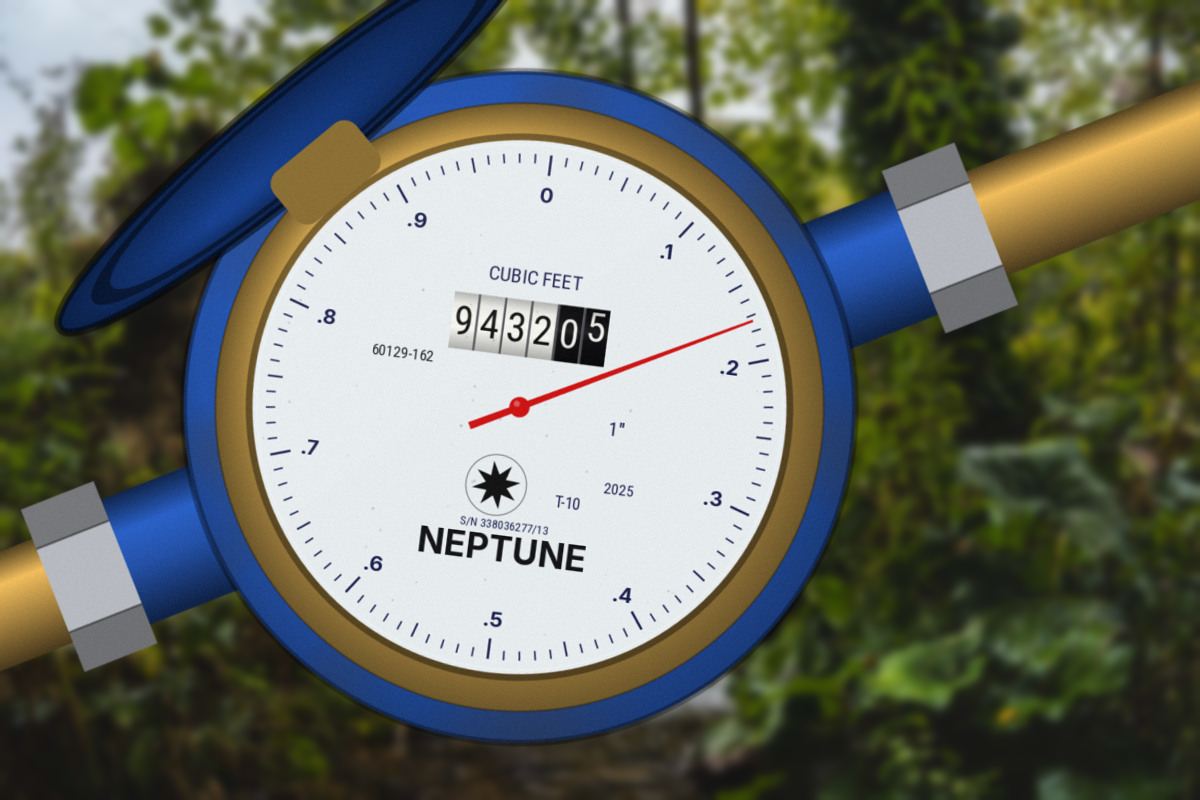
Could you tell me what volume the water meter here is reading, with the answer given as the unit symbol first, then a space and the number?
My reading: ft³ 943205.17
